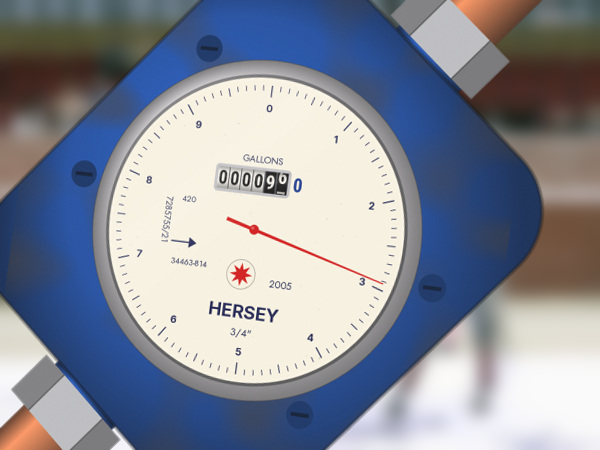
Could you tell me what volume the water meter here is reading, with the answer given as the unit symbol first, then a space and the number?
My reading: gal 962.9
